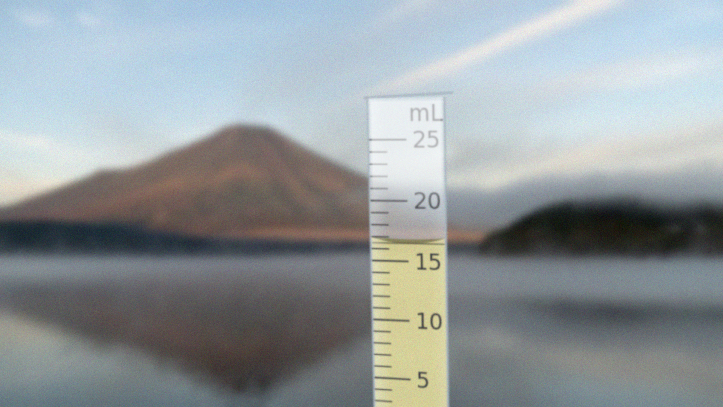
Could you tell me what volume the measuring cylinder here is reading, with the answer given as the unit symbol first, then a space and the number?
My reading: mL 16.5
